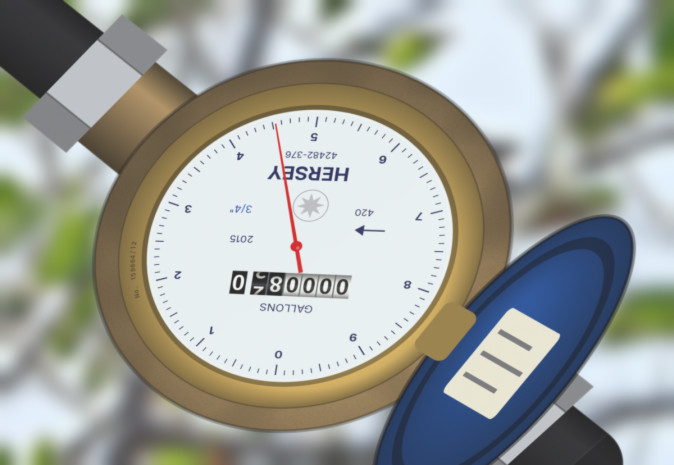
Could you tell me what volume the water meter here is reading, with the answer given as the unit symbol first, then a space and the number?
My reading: gal 824.5
